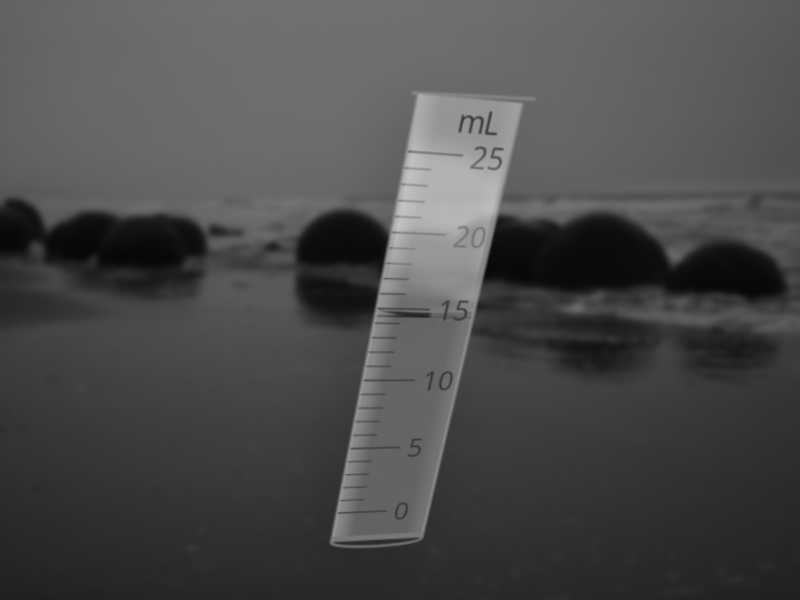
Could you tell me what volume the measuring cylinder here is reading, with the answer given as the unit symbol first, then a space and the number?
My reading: mL 14.5
